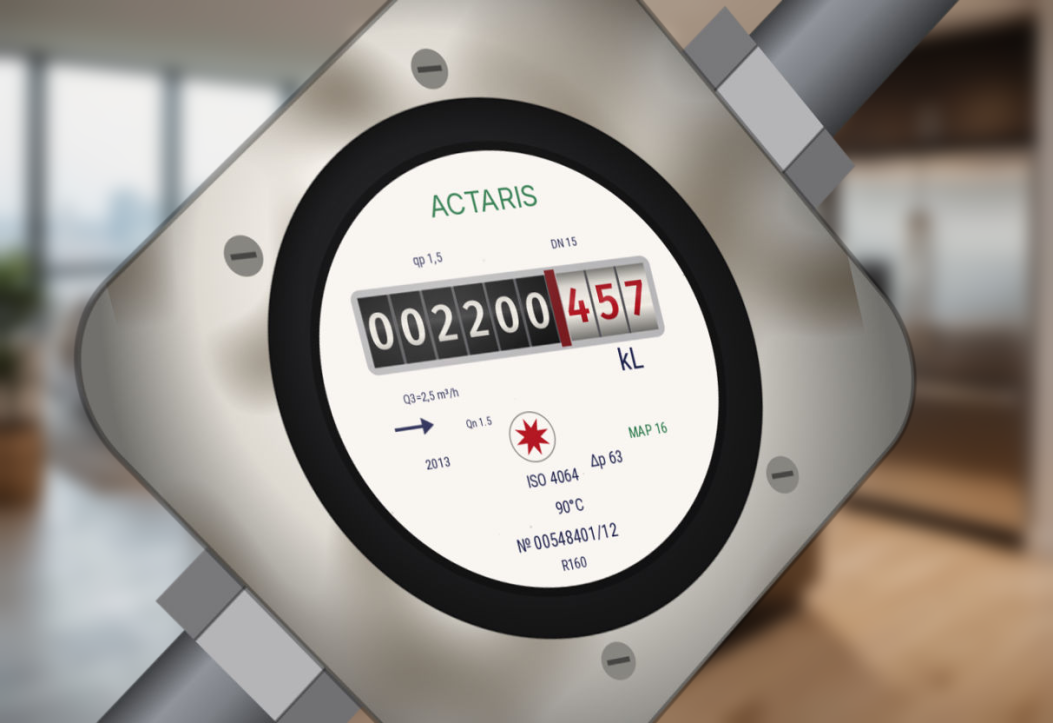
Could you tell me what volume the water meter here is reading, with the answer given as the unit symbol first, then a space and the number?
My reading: kL 2200.457
